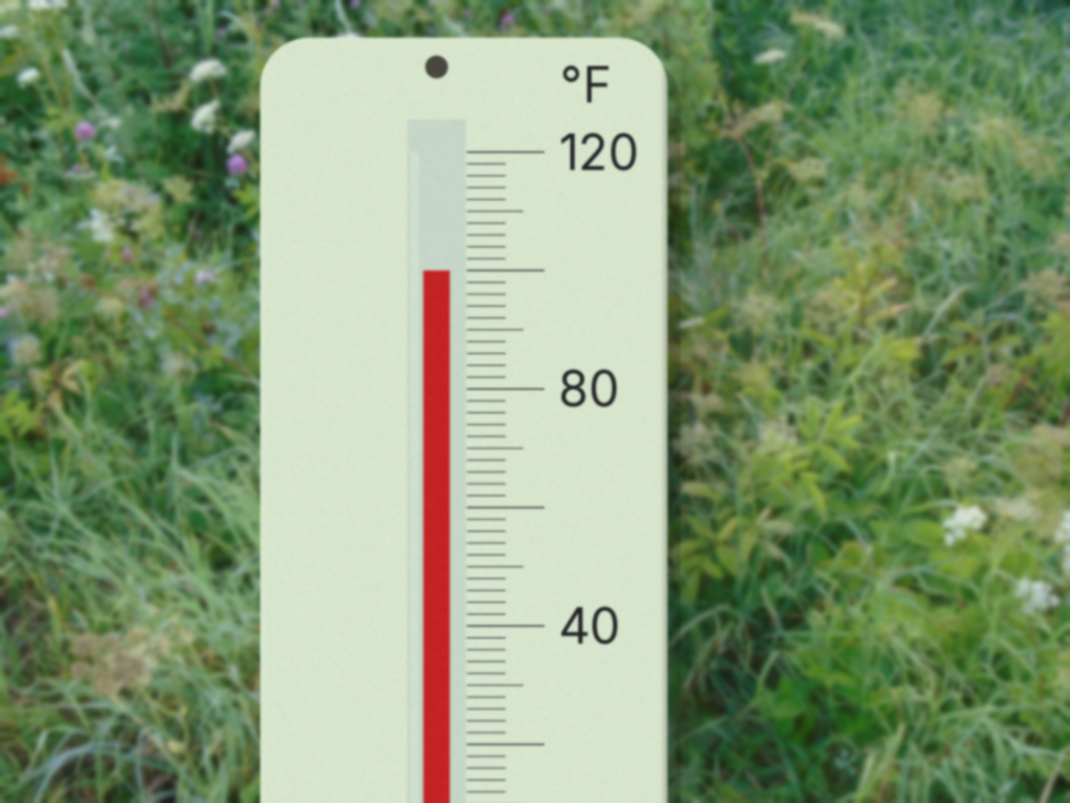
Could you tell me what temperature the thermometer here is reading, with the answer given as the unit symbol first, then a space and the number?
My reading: °F 100
